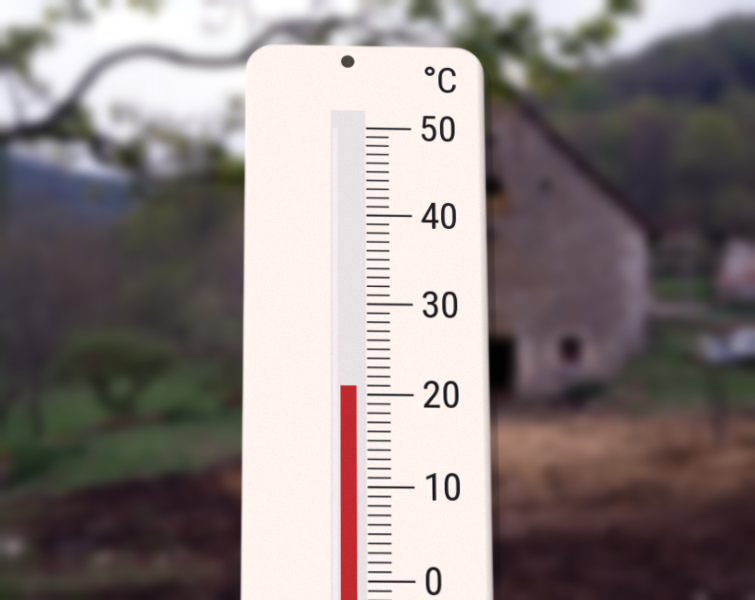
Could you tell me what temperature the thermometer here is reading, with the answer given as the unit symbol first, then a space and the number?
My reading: °C 21
